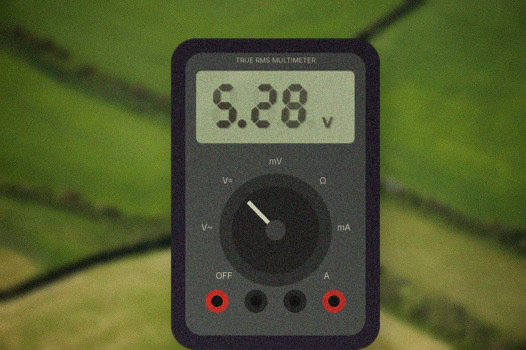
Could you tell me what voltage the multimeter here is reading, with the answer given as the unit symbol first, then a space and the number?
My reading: V 5.28
